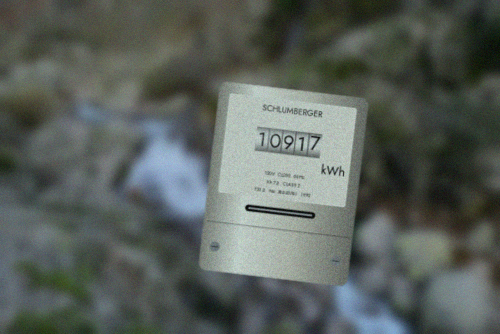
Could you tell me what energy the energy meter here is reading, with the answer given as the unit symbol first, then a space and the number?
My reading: kWh 10917
